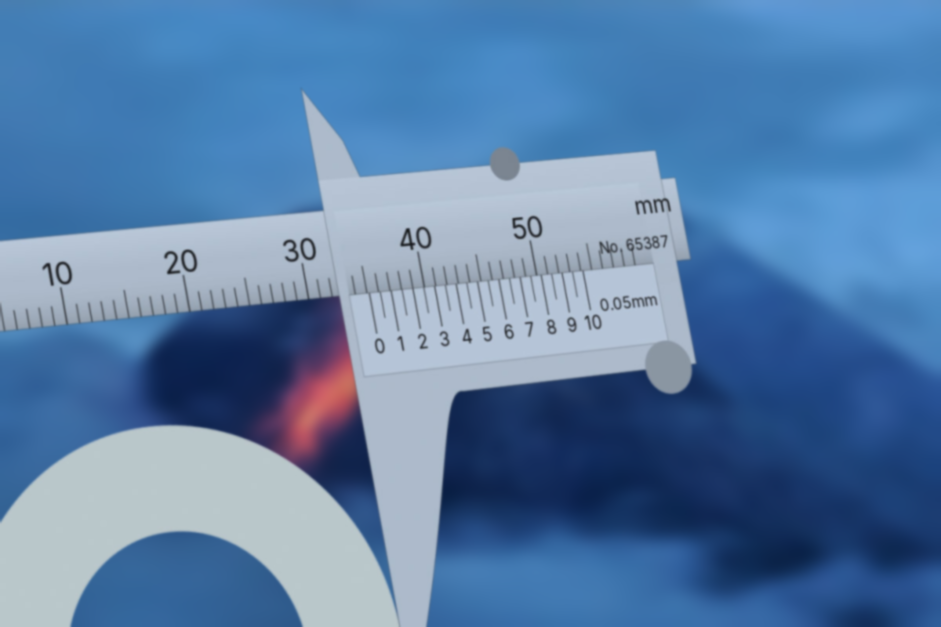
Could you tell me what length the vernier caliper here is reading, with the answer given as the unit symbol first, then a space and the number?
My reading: mm 35.2
